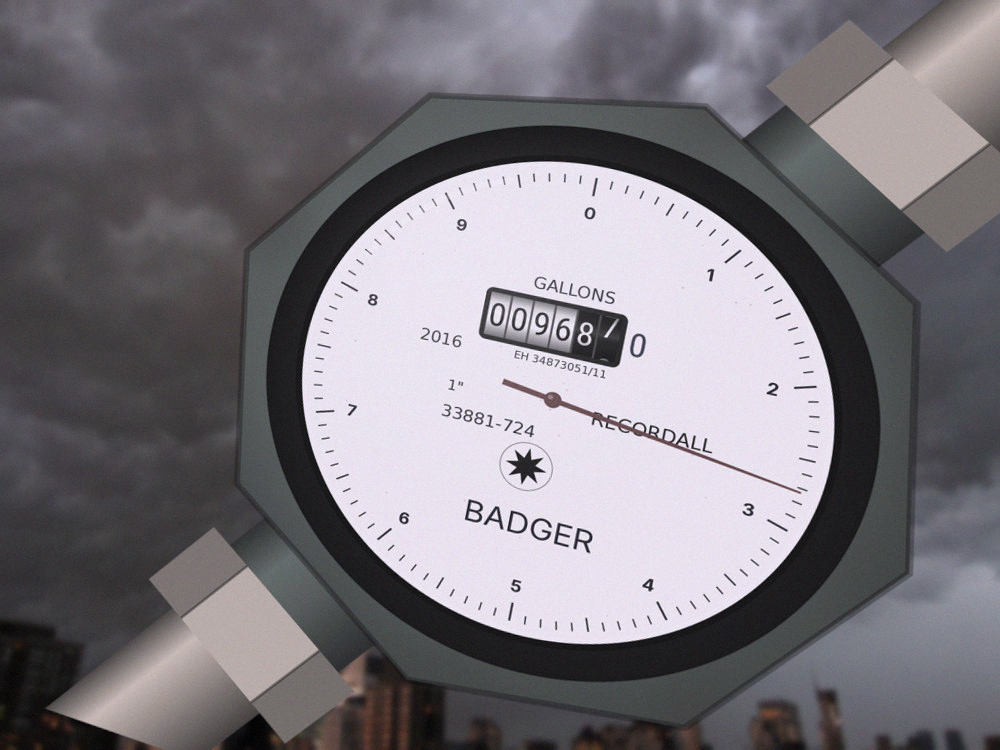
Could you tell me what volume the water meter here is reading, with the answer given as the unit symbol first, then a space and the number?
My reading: gal 96872.7
